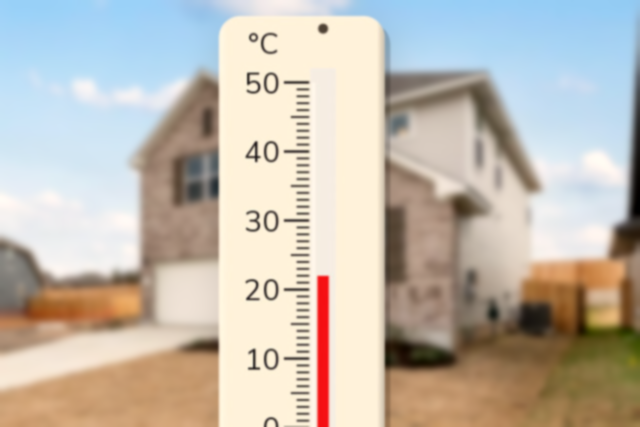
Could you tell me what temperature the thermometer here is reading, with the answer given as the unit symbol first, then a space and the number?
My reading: °C 22
